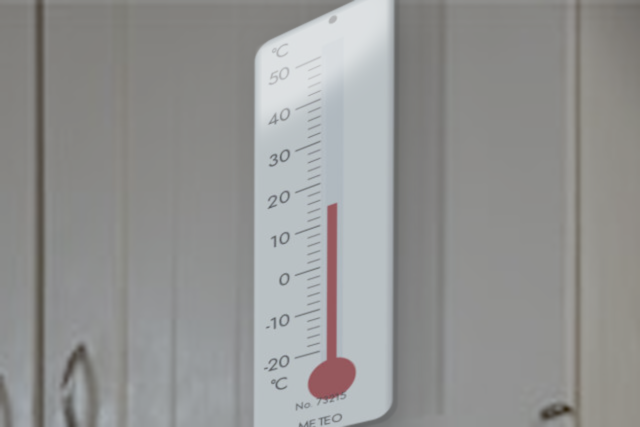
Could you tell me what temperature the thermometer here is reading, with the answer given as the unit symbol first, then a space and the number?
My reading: °C 14
